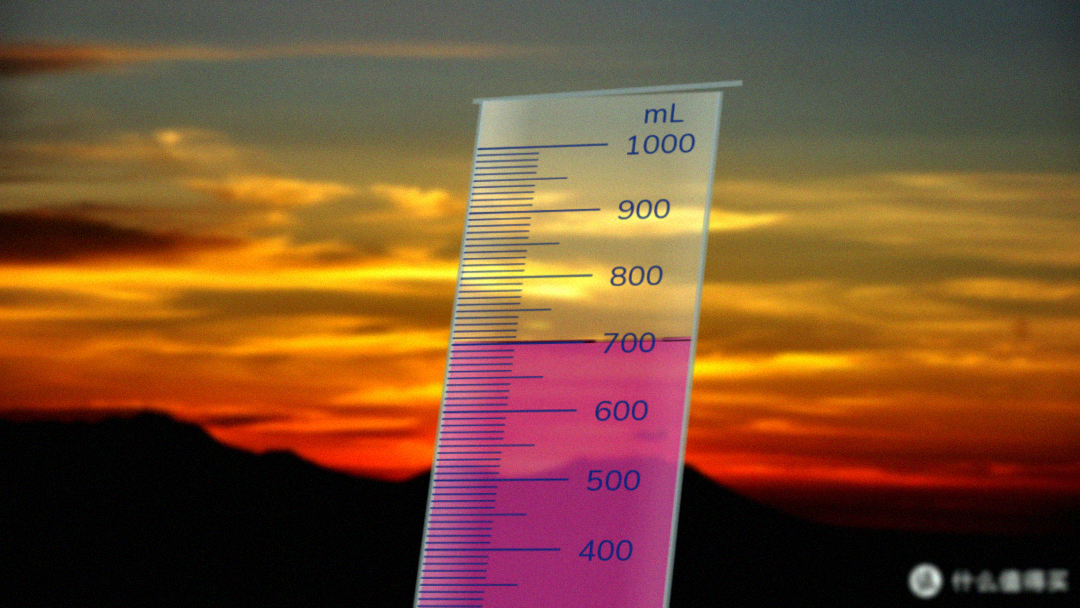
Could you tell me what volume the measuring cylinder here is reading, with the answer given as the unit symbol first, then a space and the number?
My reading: mL 700
